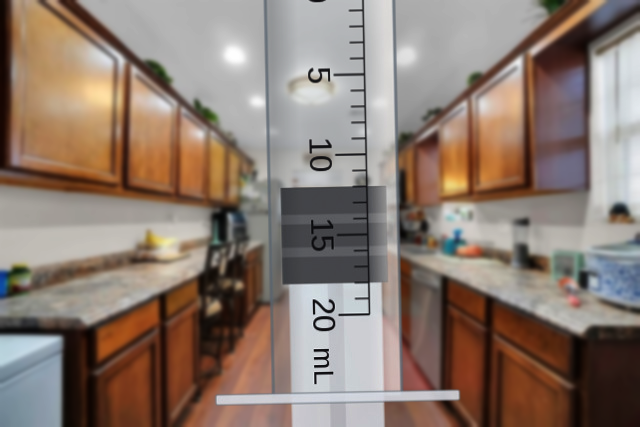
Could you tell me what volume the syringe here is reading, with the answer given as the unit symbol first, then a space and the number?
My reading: mL 12
